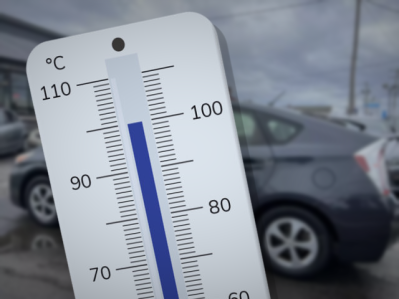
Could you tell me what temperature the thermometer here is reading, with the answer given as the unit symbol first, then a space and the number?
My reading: °C 100
